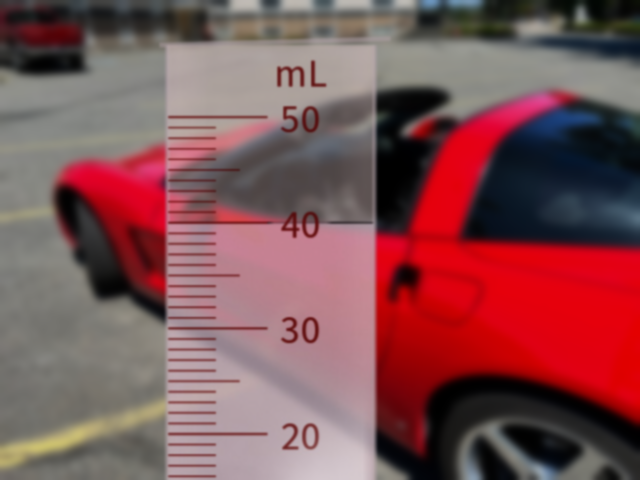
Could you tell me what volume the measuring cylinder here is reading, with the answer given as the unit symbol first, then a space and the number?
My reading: mL 40
